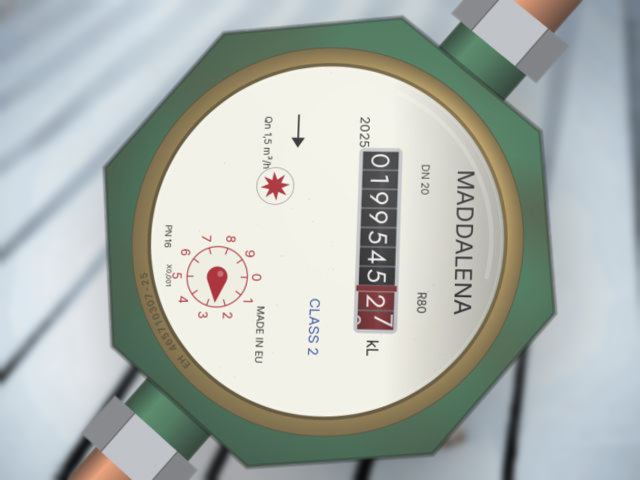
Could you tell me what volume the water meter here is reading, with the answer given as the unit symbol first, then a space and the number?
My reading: kL 199545.272
